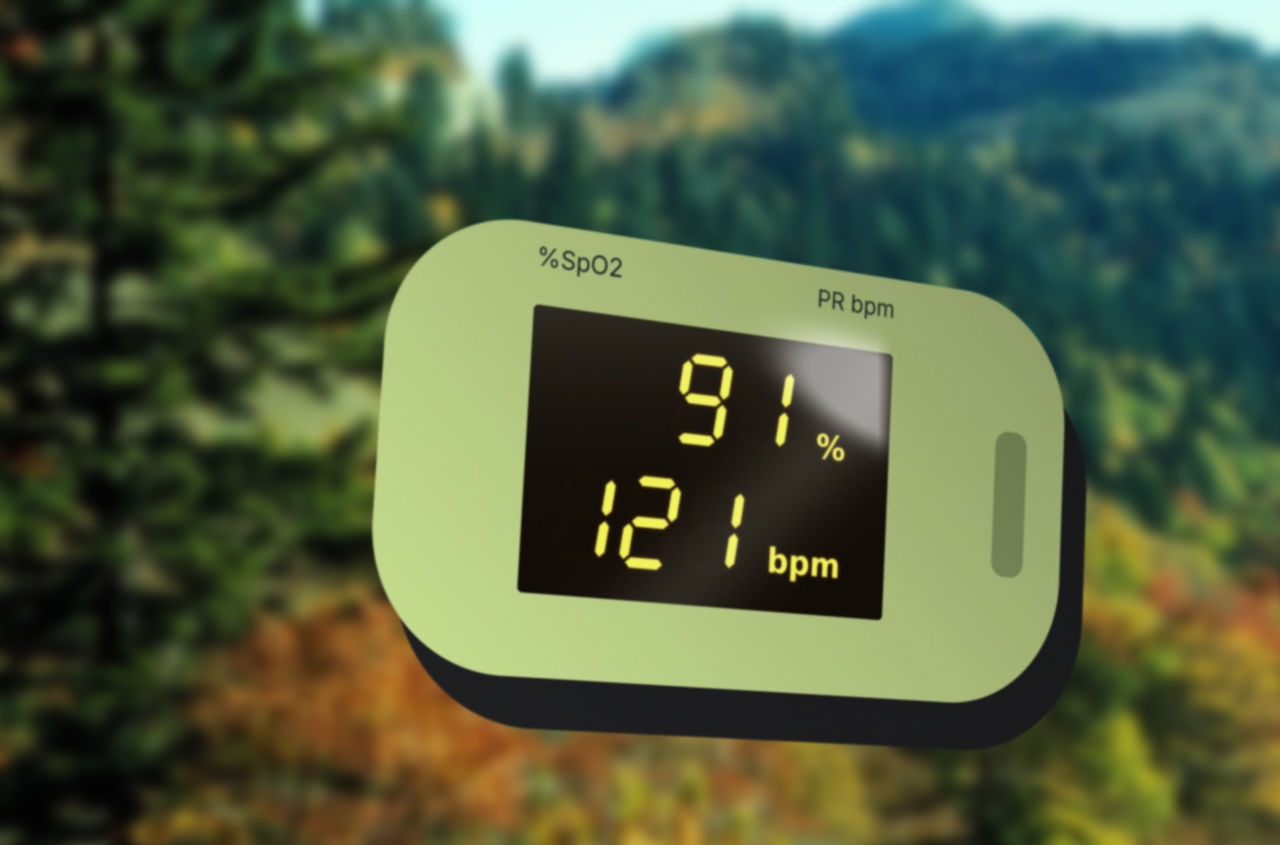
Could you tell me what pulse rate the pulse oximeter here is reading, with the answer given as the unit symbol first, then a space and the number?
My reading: bpm 121
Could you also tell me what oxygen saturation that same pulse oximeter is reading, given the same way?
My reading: % 91
